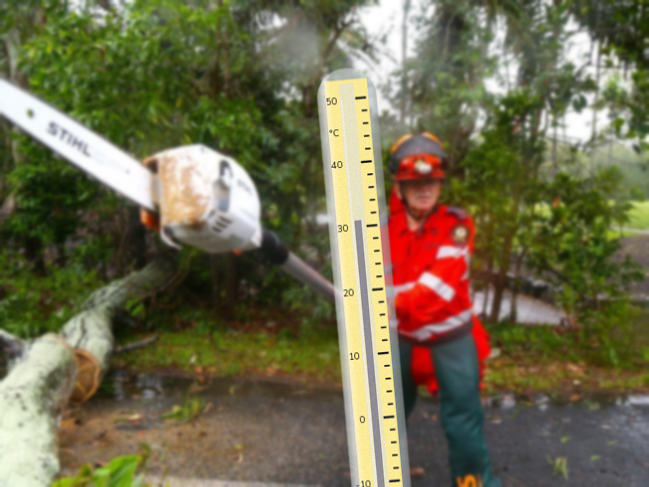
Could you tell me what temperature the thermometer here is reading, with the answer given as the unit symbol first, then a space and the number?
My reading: °C 31
